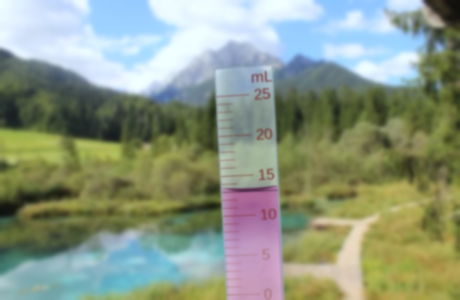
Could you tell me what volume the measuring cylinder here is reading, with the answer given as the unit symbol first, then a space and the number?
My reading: mL 13
